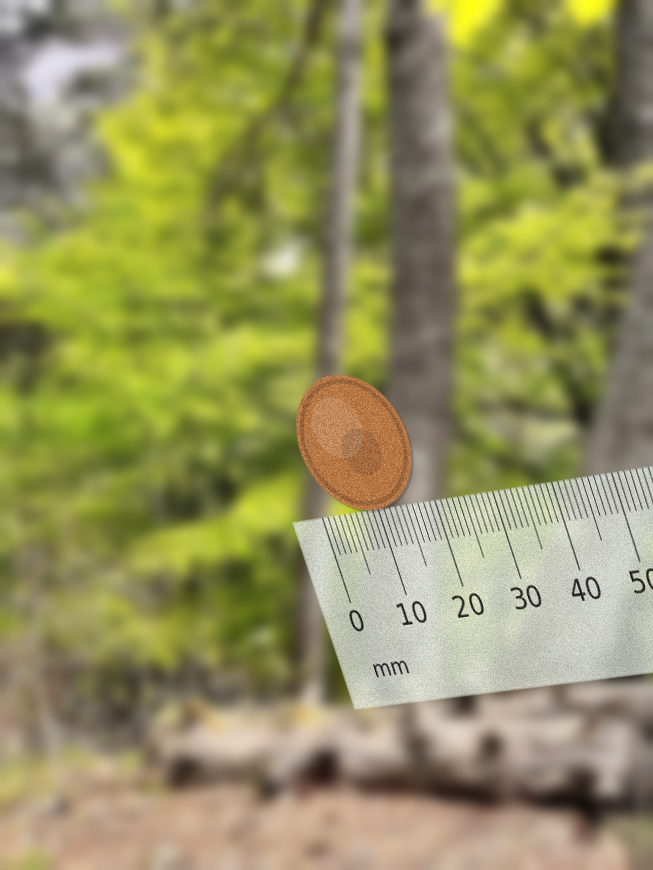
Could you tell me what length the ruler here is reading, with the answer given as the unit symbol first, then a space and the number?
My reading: mm 19
